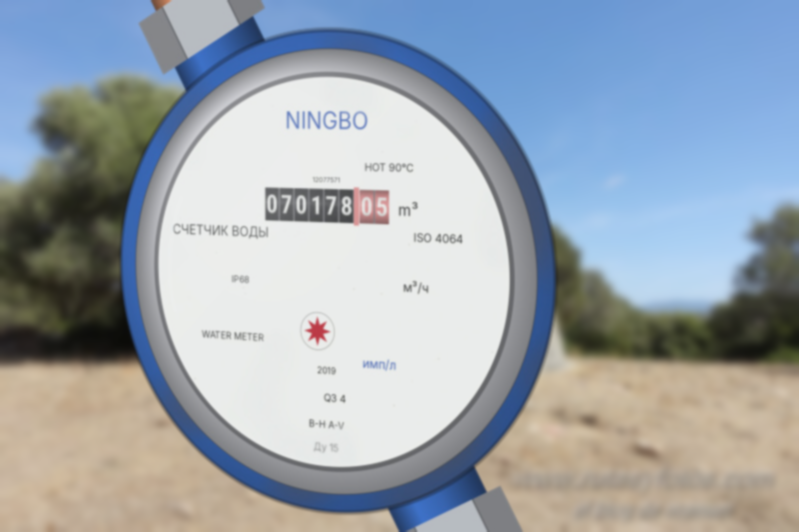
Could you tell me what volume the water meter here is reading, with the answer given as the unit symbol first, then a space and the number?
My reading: m³ 70178.05
